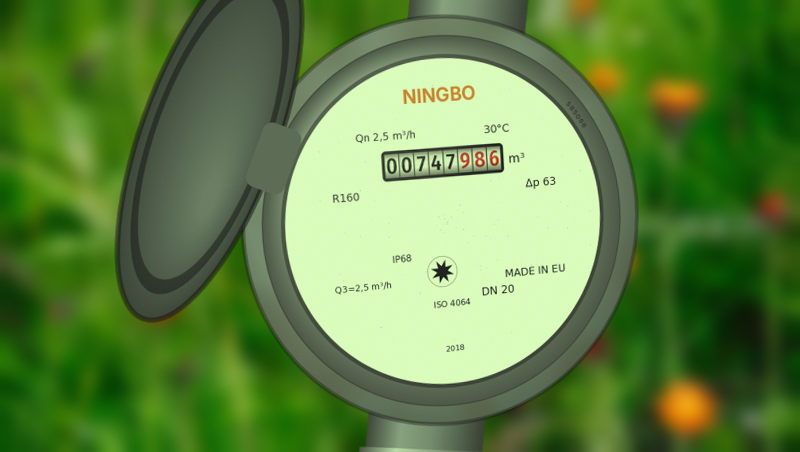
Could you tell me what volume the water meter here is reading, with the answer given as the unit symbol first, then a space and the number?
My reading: m³ 747.986
